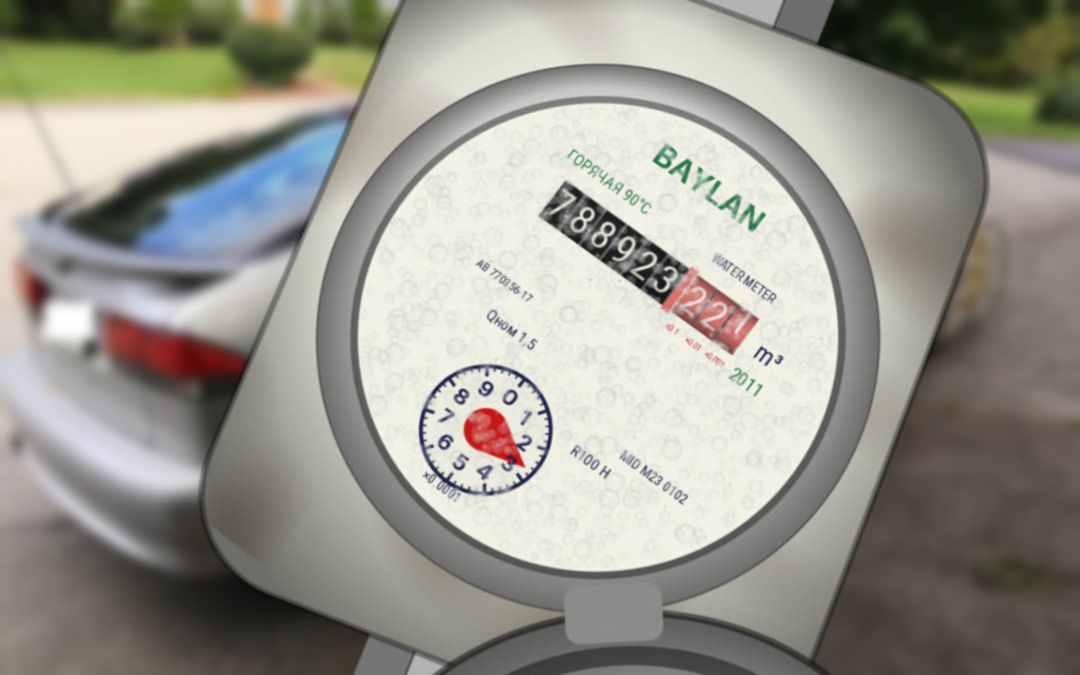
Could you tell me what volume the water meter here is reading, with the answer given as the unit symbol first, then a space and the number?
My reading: m³ 788923.2212
